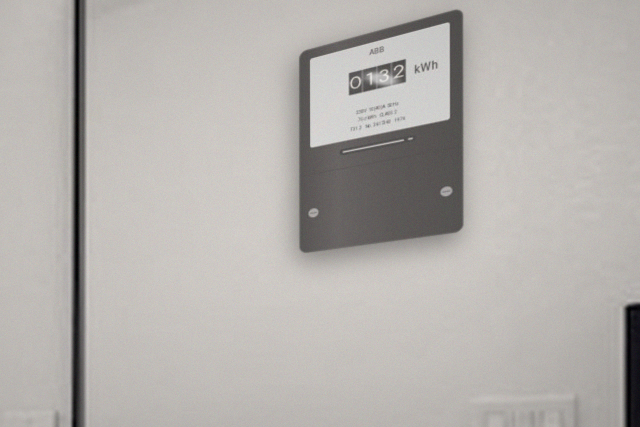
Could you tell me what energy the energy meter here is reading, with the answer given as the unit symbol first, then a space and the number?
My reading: kWh 132
